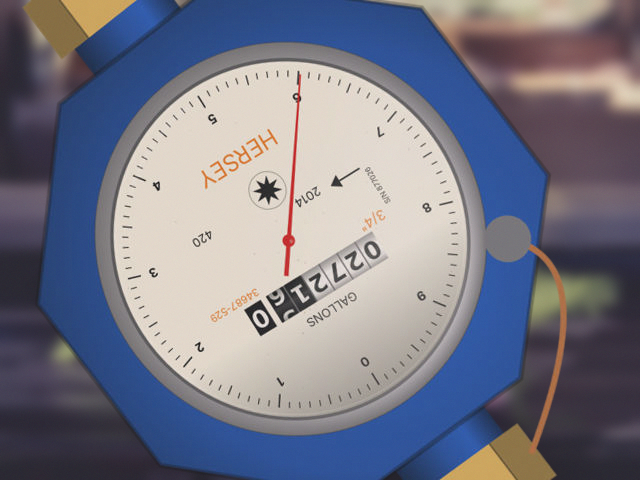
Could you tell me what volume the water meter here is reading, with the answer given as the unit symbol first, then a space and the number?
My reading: gal 272156.0
